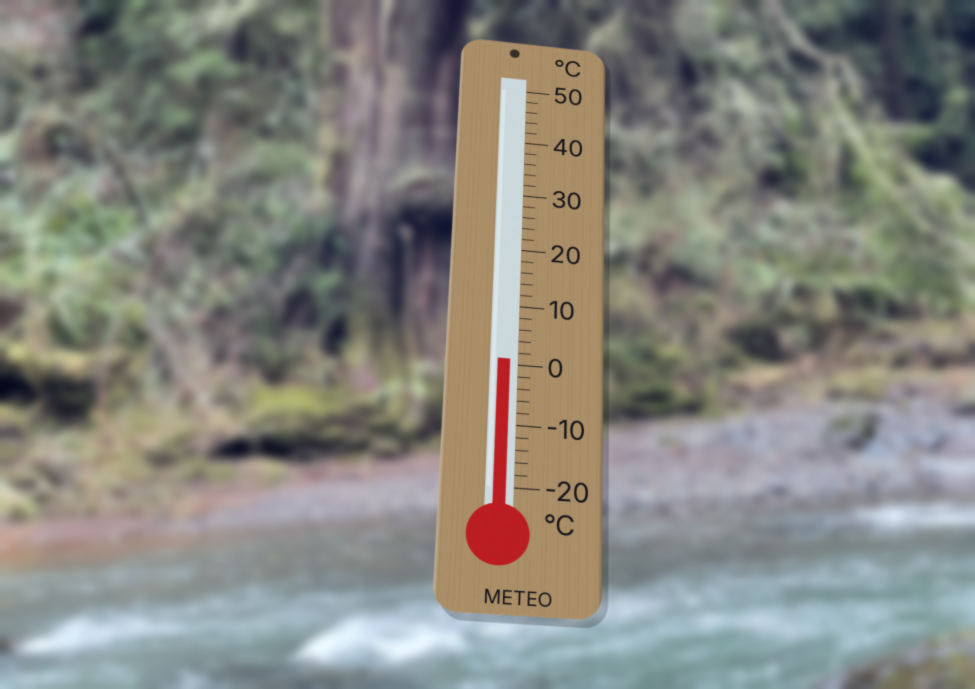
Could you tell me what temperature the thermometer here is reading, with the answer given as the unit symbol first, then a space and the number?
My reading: °C 1
